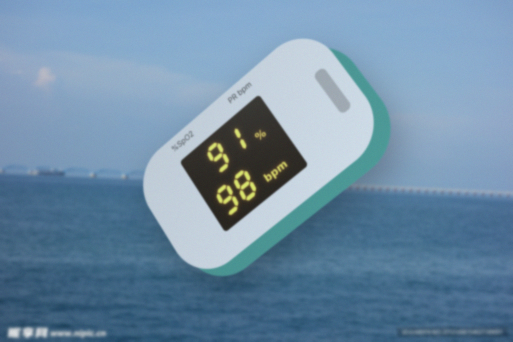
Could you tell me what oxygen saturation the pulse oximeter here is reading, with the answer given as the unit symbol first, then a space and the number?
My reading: % 91
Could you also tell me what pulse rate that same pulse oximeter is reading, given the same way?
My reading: bpm 98
